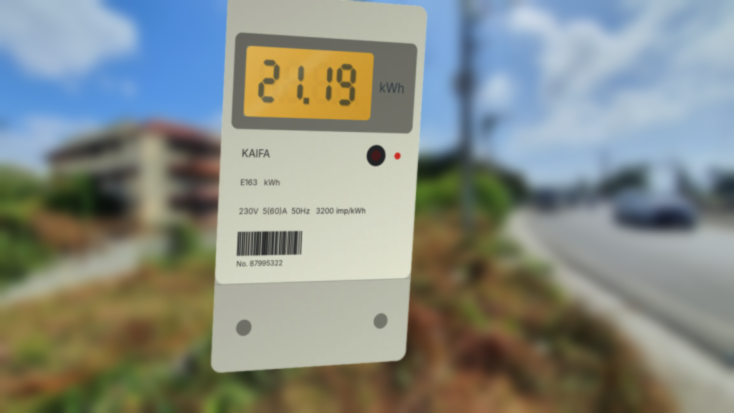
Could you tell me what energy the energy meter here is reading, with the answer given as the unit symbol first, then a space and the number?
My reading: kWh 21.19
